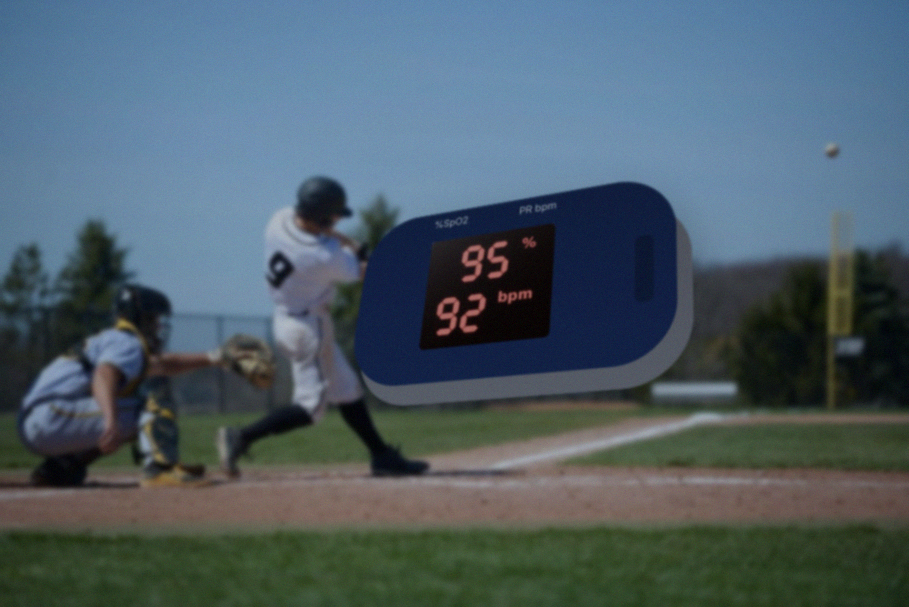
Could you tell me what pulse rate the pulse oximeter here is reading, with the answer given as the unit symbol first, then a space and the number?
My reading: bpm 92
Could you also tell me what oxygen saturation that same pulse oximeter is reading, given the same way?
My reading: % 95
